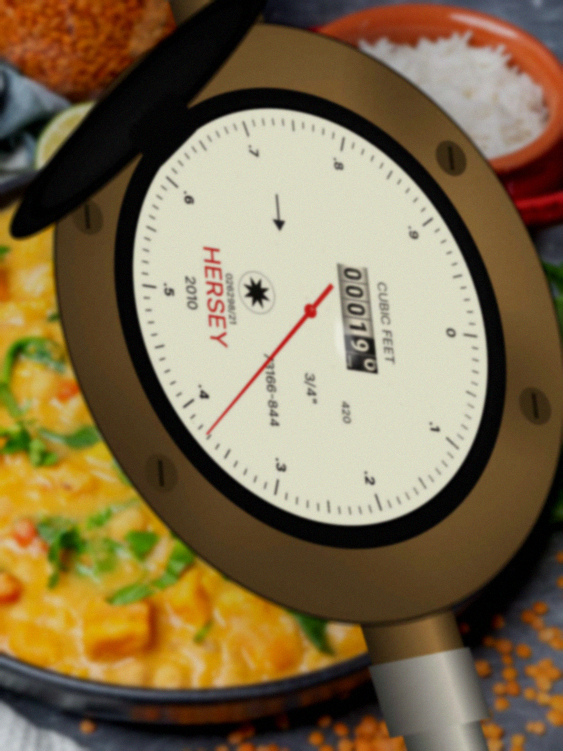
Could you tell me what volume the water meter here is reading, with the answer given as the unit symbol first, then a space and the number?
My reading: ft³ 196.37
